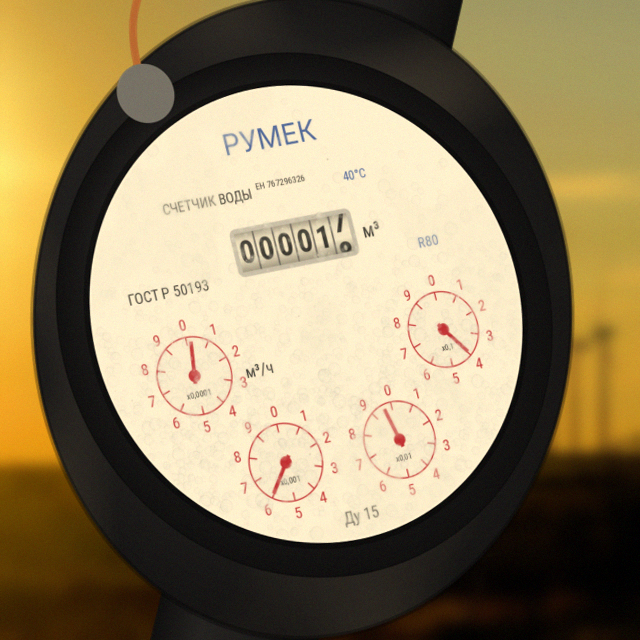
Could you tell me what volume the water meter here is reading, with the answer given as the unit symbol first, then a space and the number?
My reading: m³ 17.3960
